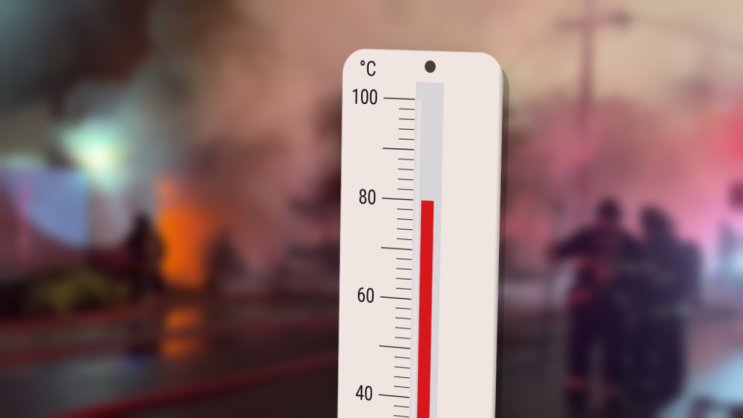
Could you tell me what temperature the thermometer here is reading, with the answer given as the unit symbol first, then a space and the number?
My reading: °C 80
